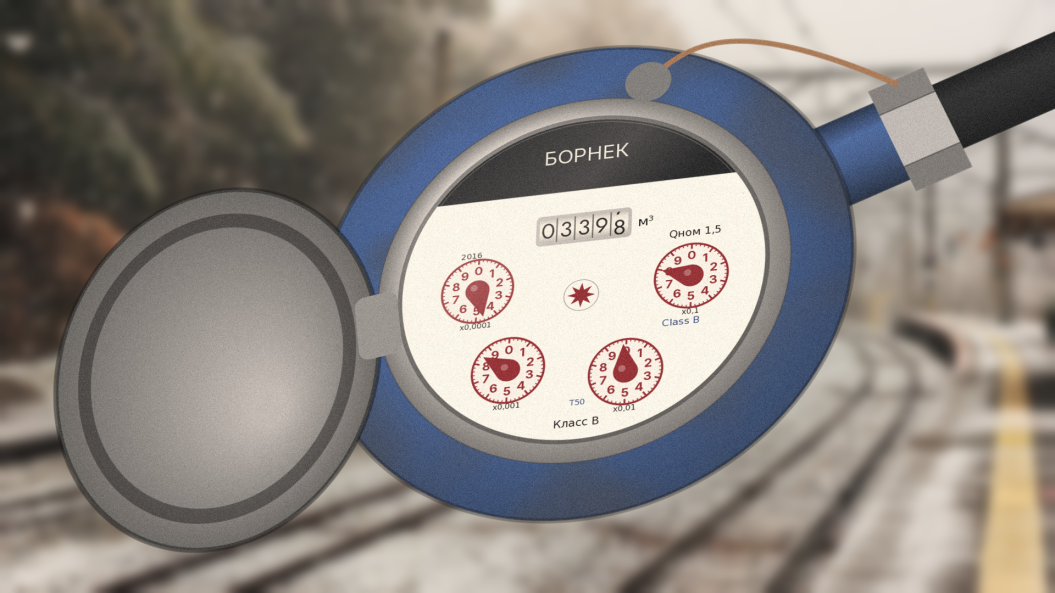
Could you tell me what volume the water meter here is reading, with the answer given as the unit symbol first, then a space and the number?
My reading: m³ 3397.7984
